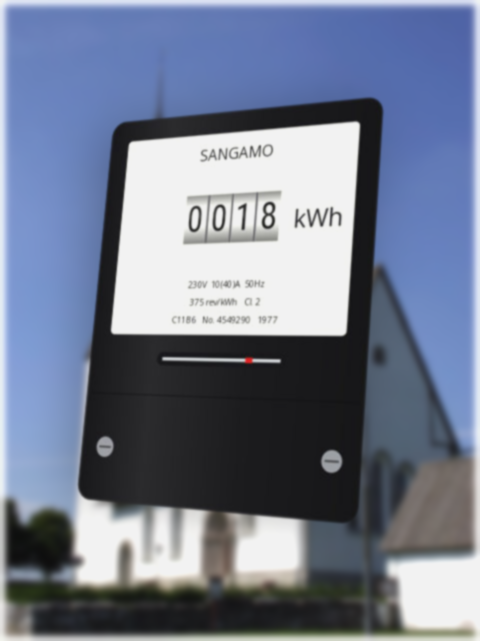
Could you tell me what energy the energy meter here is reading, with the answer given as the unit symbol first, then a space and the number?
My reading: kWh 18
